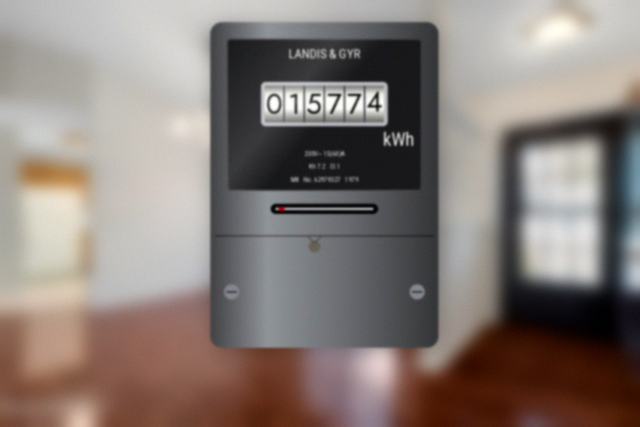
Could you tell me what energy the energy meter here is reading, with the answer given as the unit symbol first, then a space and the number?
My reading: kWh 15774
